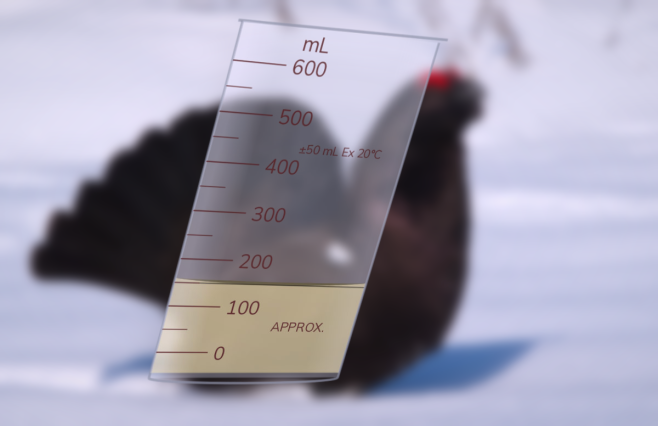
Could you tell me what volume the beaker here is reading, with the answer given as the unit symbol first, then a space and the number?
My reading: mL 150
